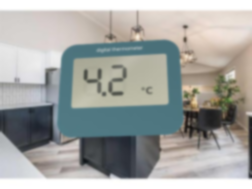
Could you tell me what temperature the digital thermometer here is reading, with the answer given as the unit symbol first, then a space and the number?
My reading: °C 4.2
